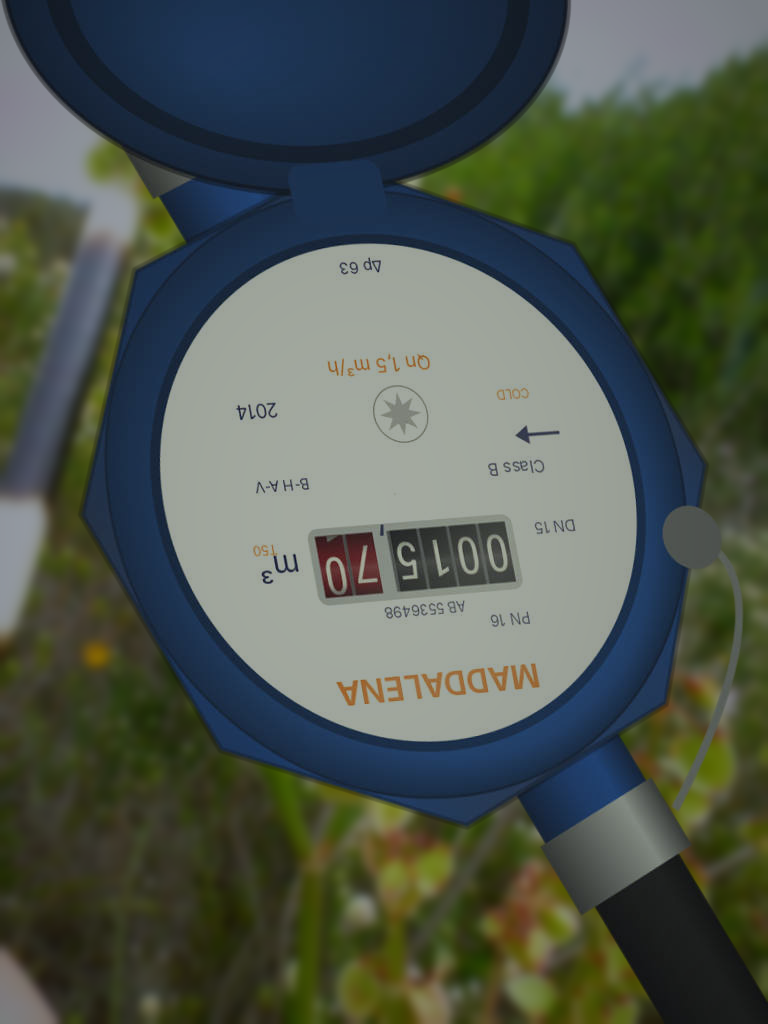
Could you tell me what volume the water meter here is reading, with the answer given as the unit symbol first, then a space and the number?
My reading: m³ 15.70
